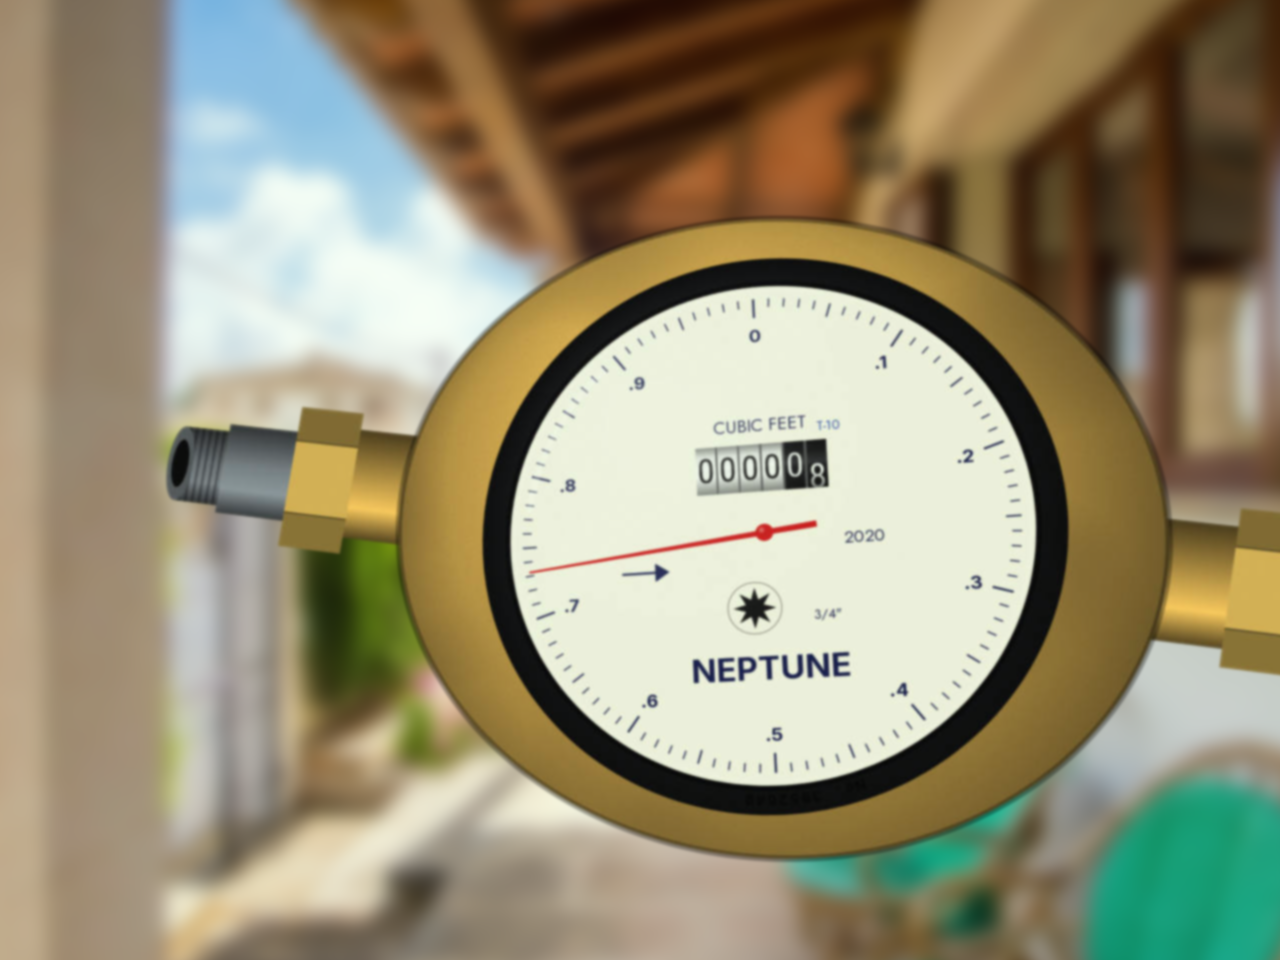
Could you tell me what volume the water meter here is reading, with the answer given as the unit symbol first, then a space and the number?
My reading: ft³ 7.73
